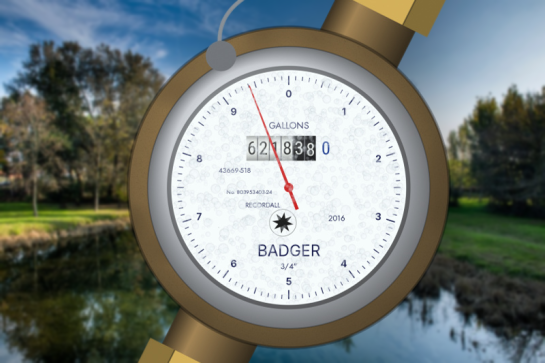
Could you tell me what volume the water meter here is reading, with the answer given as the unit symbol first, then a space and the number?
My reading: gal 6218379.4
